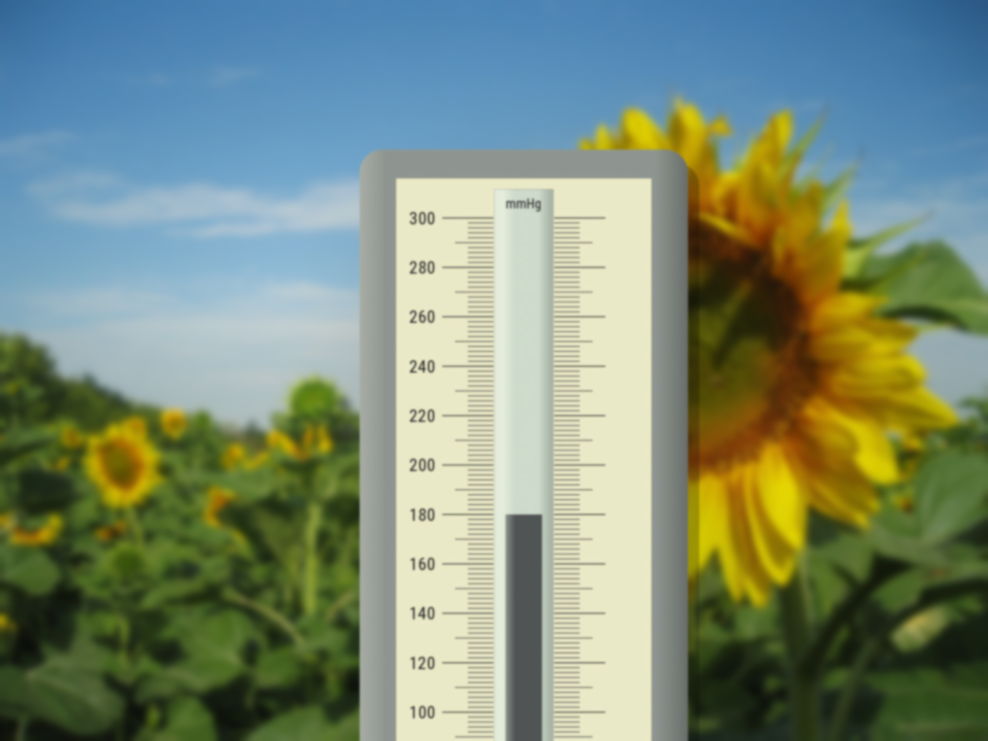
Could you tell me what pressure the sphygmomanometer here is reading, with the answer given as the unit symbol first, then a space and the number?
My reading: mmHg 180
